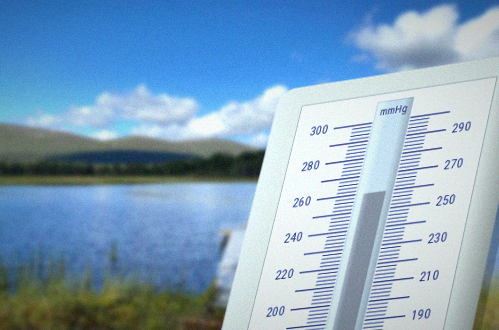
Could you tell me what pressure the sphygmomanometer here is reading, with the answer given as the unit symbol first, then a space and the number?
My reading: mmHg 260
